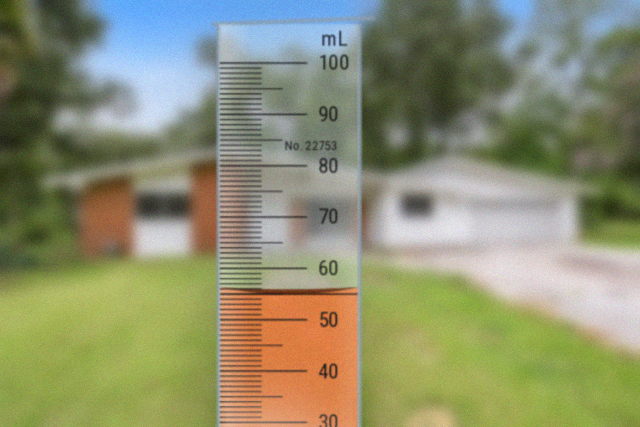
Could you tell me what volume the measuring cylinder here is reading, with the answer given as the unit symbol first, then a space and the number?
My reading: mL 55
